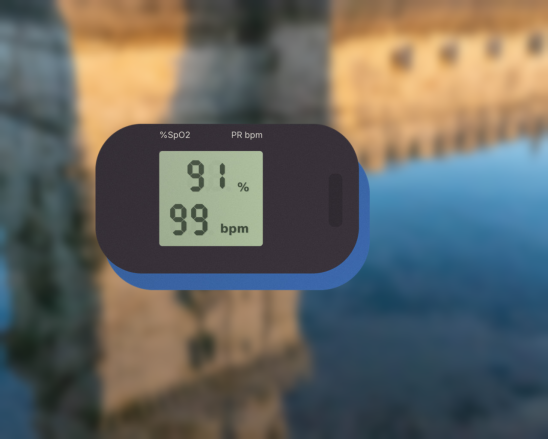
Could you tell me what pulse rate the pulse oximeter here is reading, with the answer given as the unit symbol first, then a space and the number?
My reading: bpm 99
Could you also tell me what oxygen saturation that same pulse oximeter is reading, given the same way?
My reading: % 91
